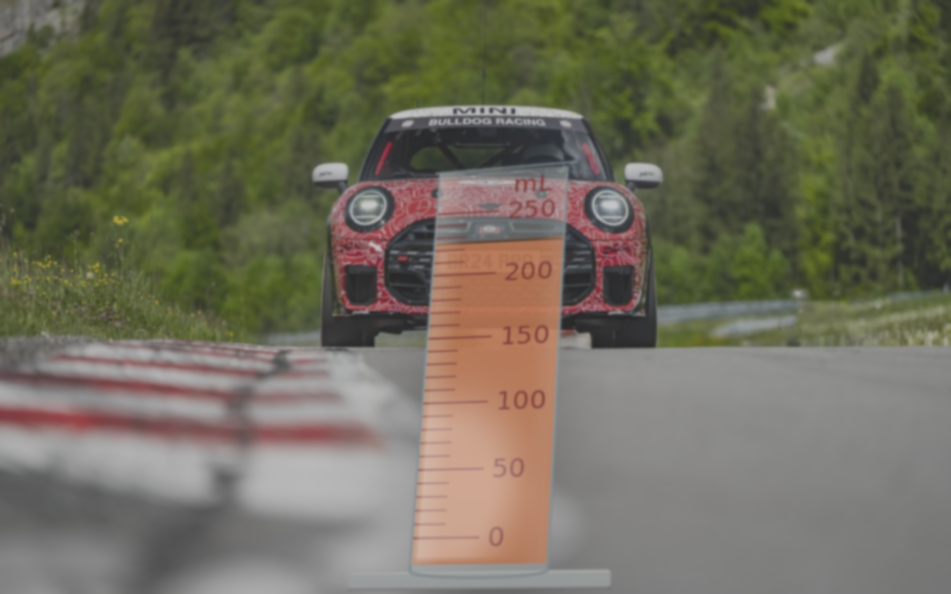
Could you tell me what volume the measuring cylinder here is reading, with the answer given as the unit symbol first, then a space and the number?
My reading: mL 225
